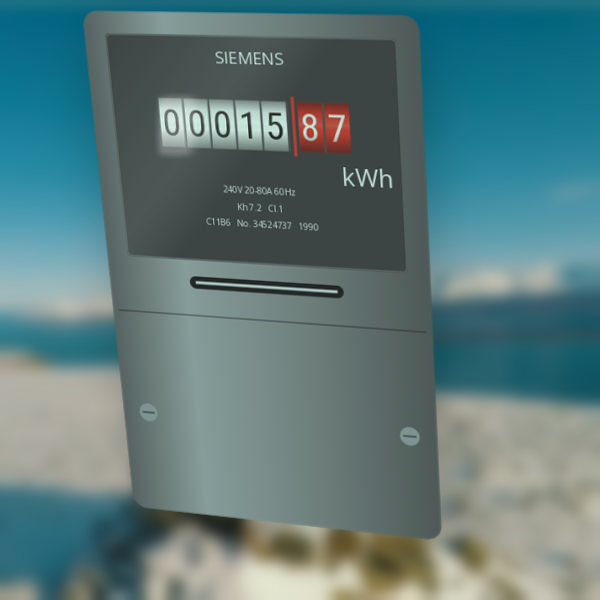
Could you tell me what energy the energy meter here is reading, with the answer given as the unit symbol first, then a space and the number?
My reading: kWh 15.87
